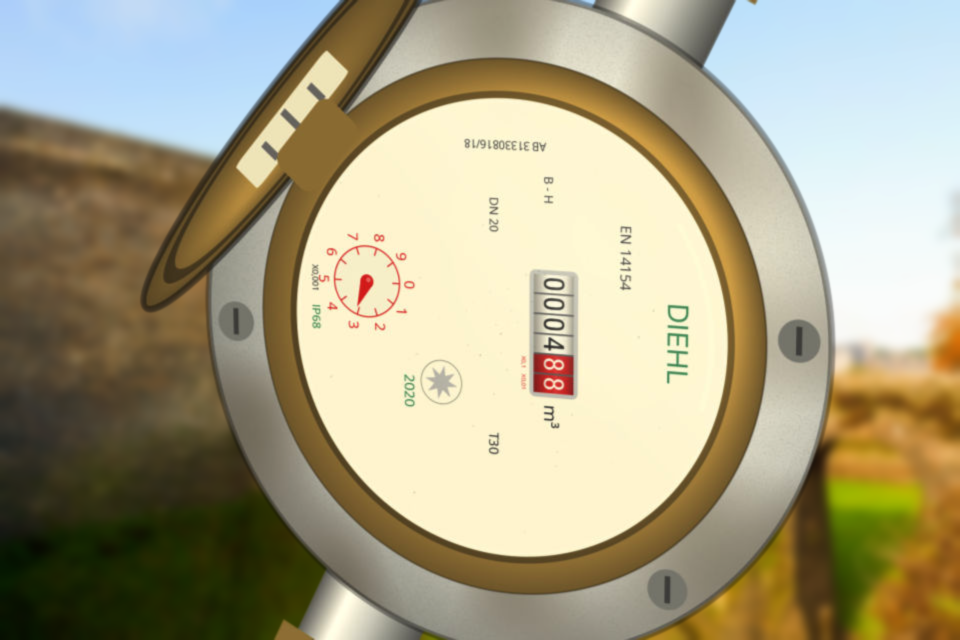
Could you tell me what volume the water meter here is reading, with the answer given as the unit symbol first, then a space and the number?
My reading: m³ 4.883
